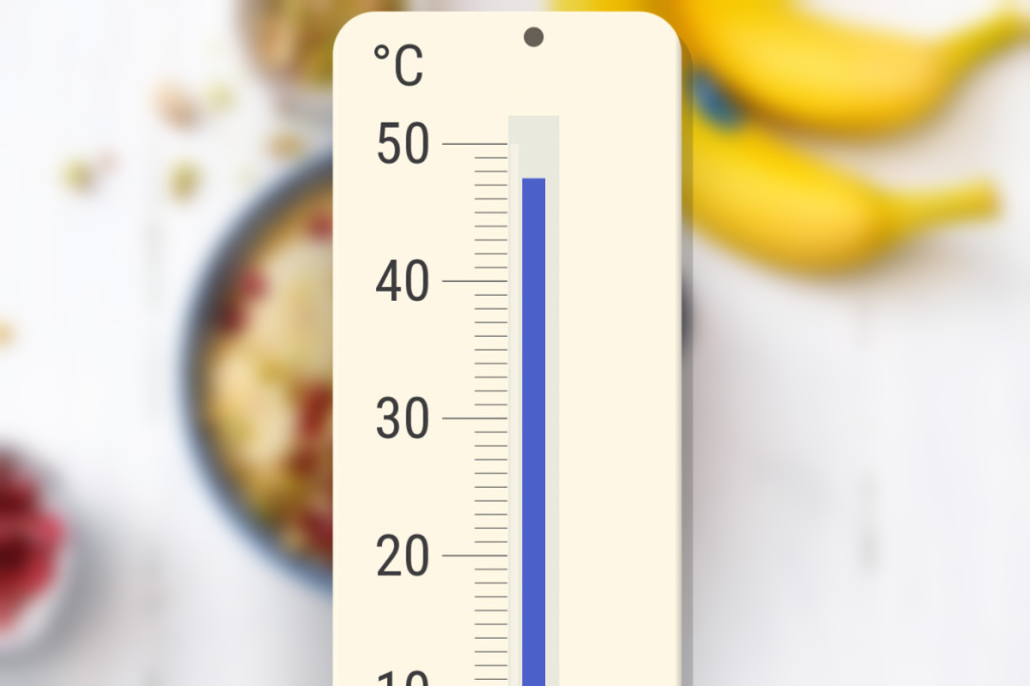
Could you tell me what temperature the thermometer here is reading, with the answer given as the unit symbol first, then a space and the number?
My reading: °C 47.5
